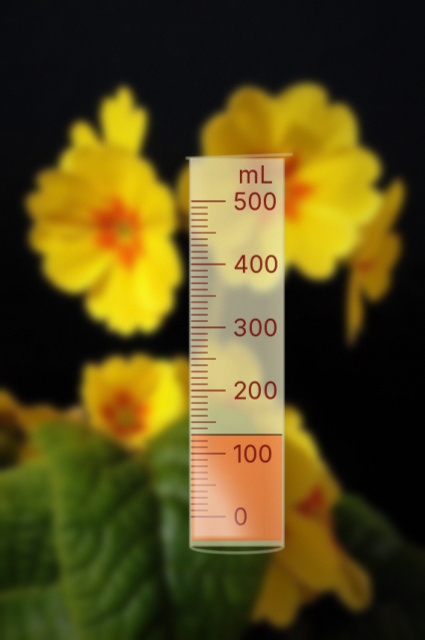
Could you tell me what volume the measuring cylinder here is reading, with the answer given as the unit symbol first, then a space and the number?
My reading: mL 130
